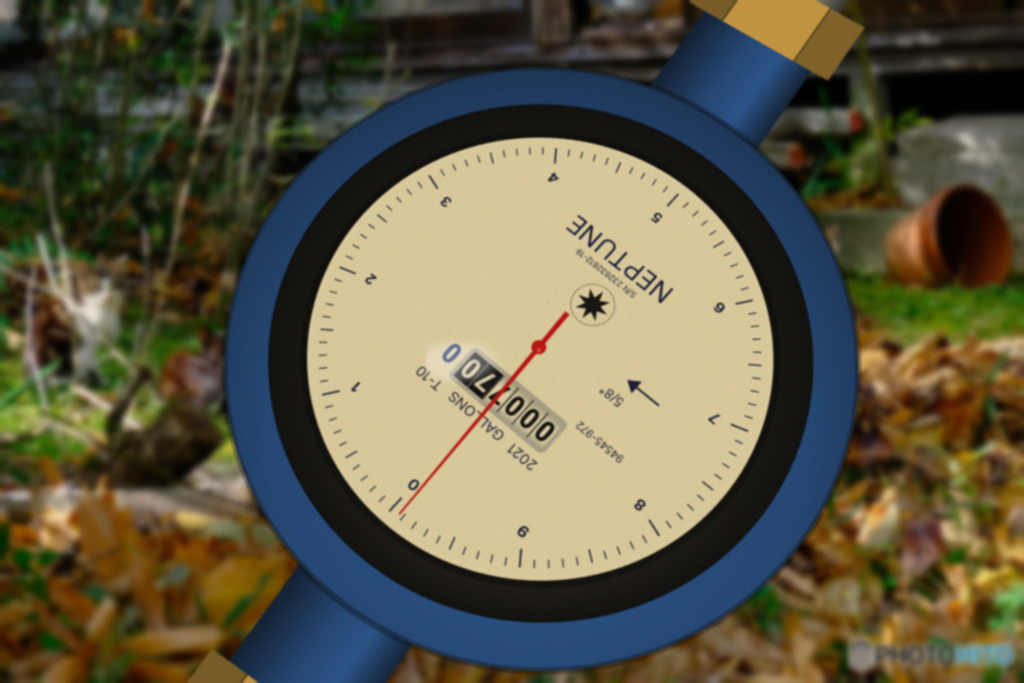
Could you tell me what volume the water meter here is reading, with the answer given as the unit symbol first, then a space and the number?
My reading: gal 7699.9
